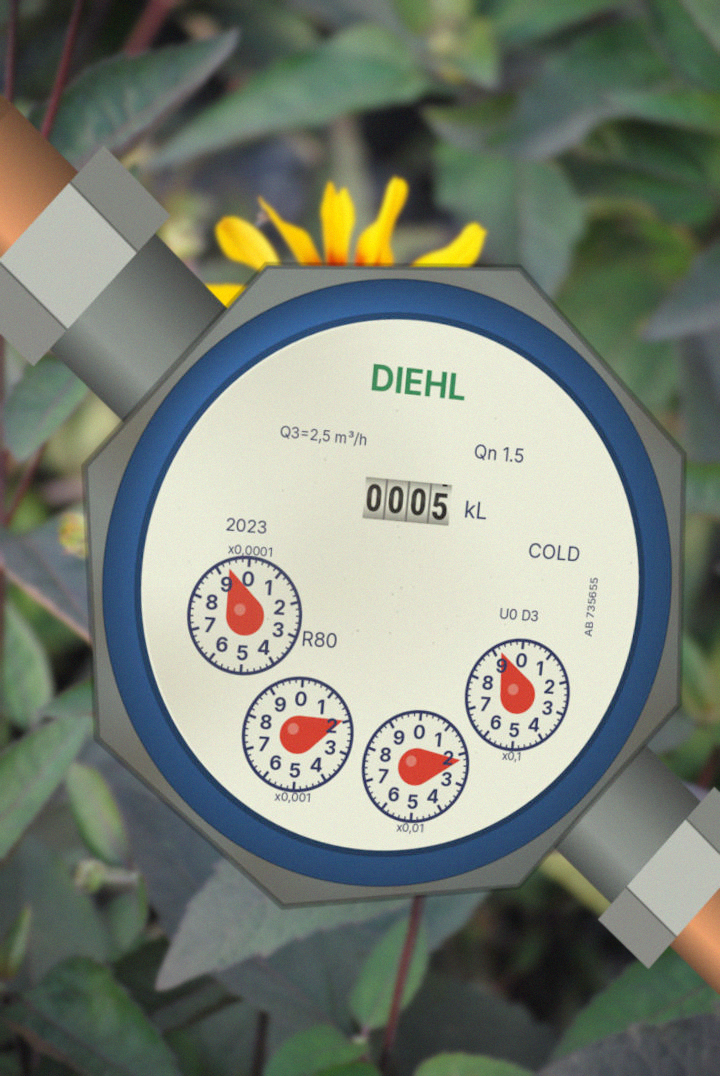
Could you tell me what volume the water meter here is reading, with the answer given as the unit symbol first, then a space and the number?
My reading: kL 4.9219
